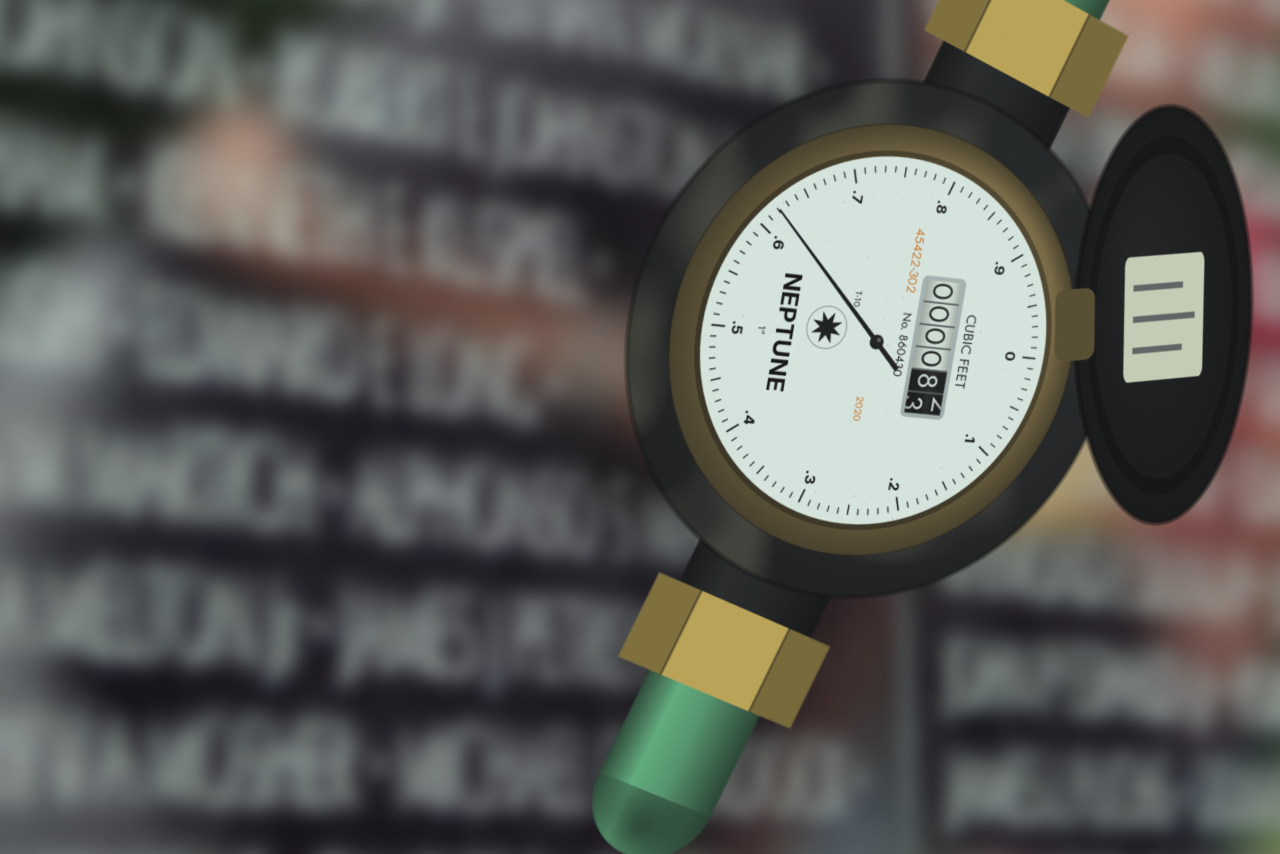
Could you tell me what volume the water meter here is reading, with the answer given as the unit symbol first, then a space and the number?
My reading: ft³ 82.62
